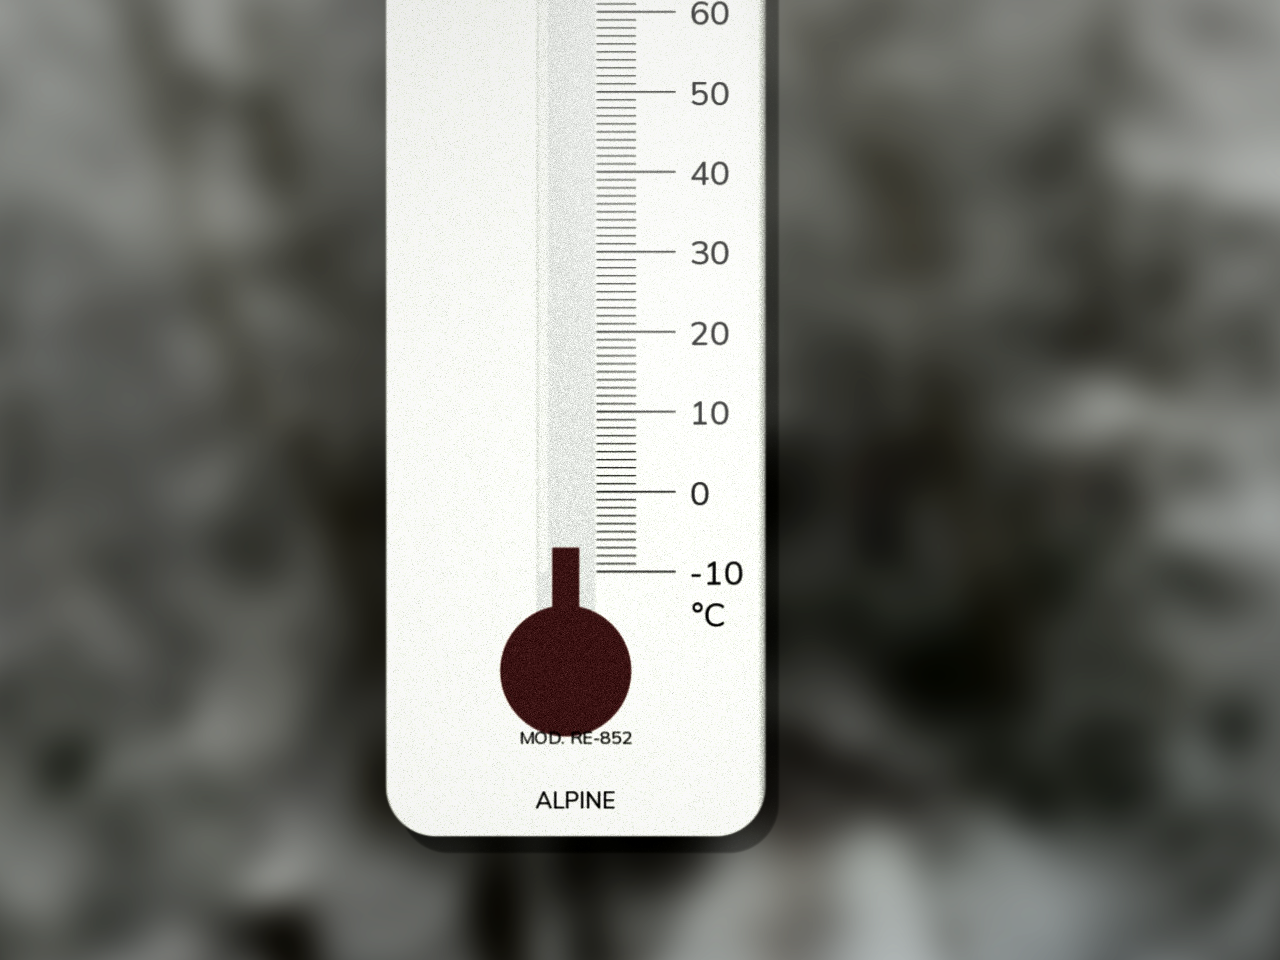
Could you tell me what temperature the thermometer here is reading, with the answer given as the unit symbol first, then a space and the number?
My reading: °C -7
